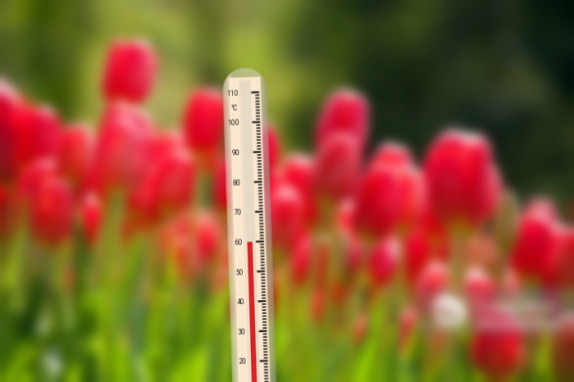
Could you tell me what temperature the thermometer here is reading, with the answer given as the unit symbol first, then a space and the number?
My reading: °C 60
